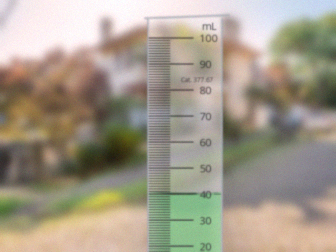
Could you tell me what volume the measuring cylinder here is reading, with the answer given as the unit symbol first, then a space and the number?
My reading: mL 40
